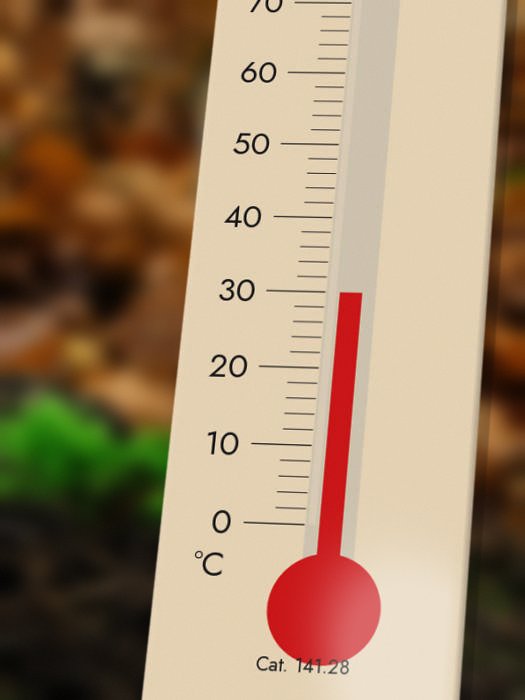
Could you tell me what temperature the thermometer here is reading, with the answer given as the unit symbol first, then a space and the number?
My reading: °C 30
